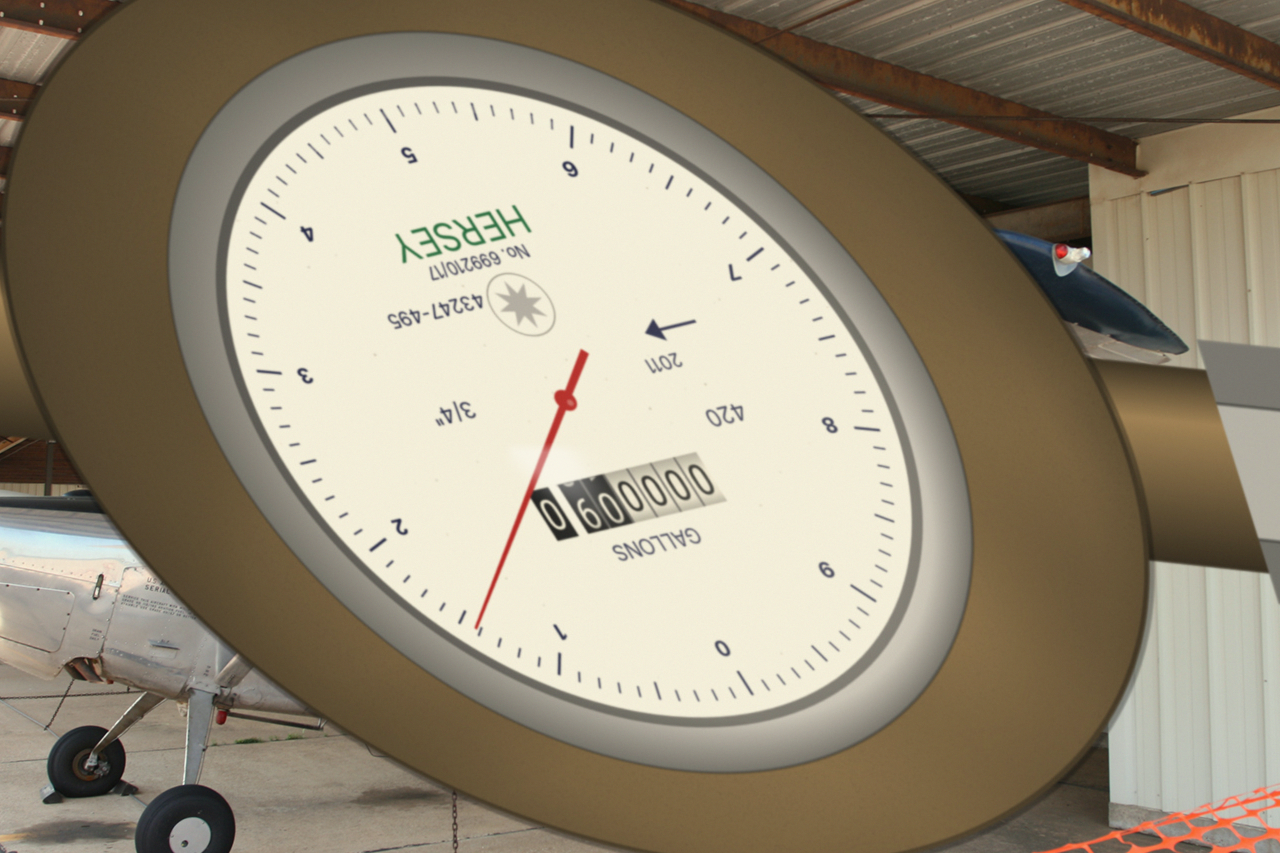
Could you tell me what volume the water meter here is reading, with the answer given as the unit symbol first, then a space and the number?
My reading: gal 91.4
